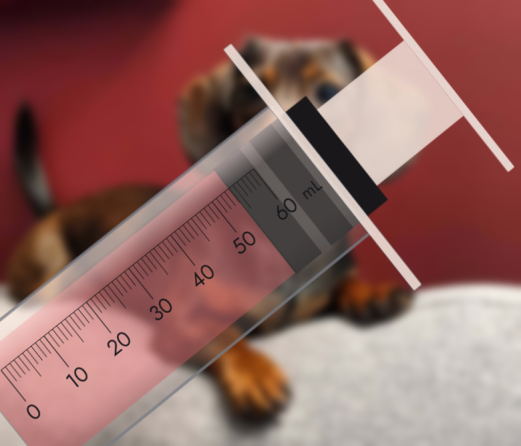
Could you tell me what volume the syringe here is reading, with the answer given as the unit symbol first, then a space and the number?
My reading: mL 54
